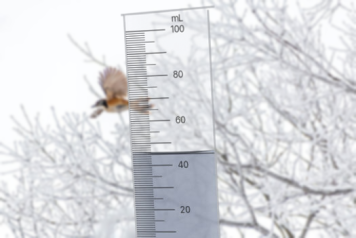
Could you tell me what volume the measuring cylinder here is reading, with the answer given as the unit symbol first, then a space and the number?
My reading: mL 45
